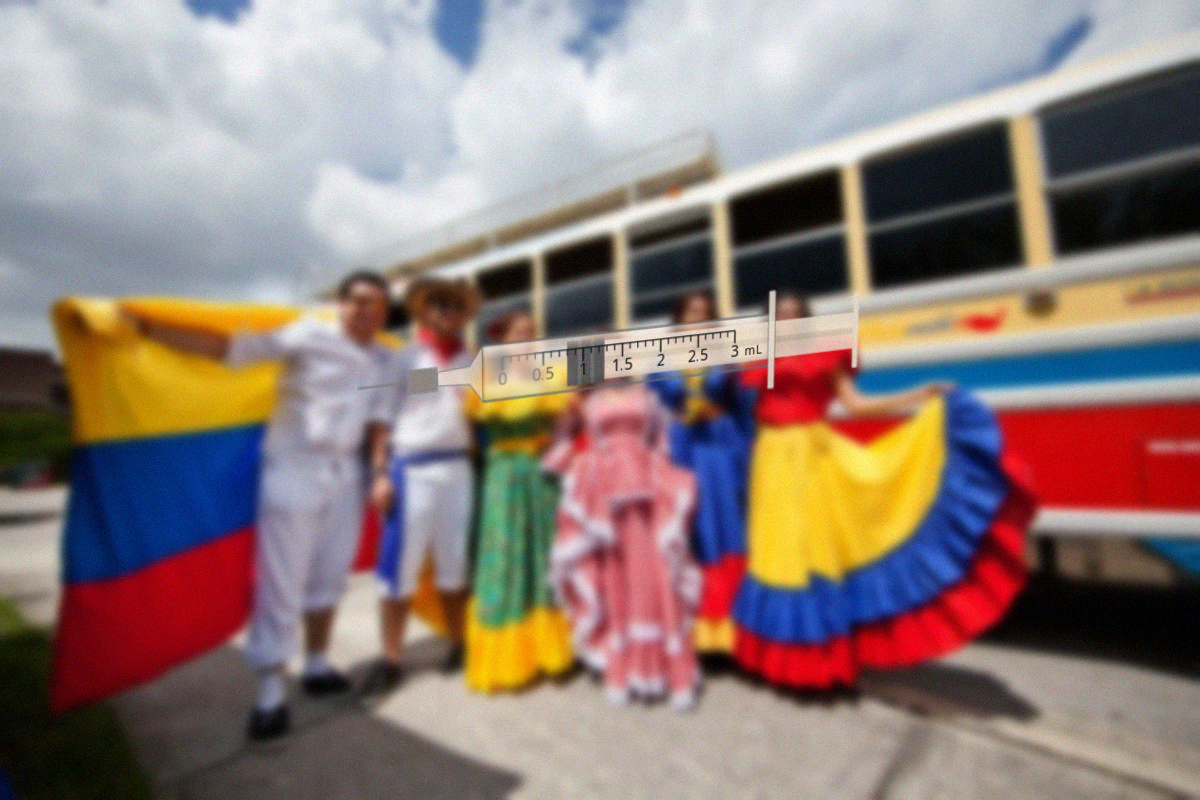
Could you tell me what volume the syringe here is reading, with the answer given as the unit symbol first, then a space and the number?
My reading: mL 0.8
